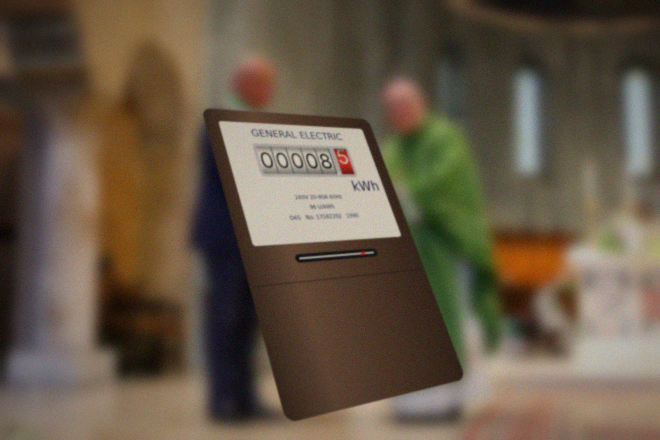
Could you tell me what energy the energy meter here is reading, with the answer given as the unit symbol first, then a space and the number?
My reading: kWh 8.5
